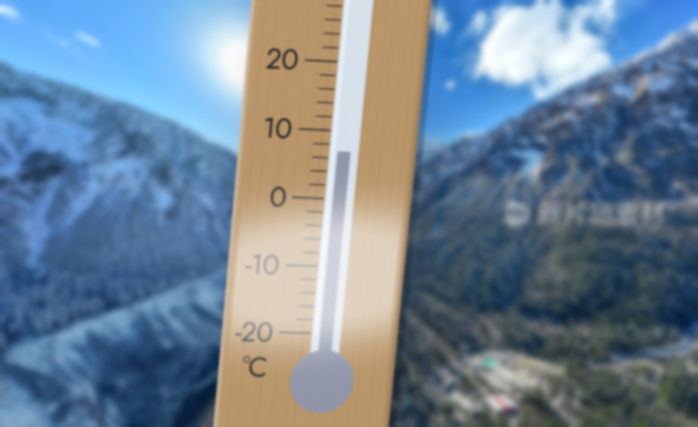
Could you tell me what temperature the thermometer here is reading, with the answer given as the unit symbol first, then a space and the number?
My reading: °C 7
